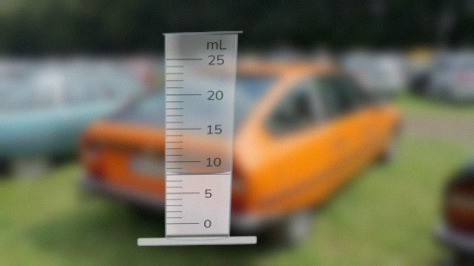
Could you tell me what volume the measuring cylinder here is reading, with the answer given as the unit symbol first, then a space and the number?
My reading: mL 8
